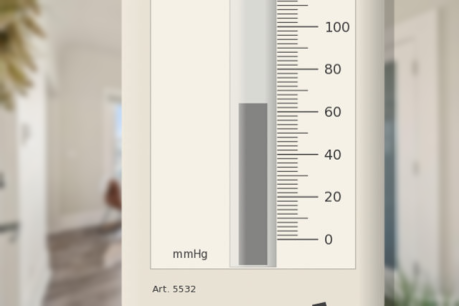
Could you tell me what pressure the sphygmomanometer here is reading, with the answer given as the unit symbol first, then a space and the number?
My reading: mmHg 64
